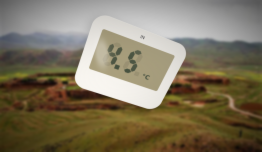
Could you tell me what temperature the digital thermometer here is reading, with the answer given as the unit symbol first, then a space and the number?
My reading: °C 4.5
